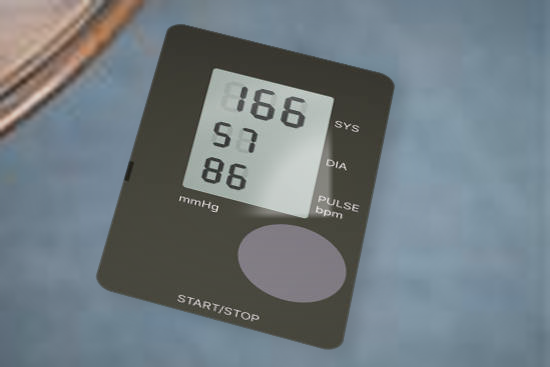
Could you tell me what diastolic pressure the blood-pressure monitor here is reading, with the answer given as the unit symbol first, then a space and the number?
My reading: mmHg 57
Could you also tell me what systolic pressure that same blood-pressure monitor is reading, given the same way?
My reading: mmHg 166
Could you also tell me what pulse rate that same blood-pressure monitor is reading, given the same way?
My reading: bpm 86
